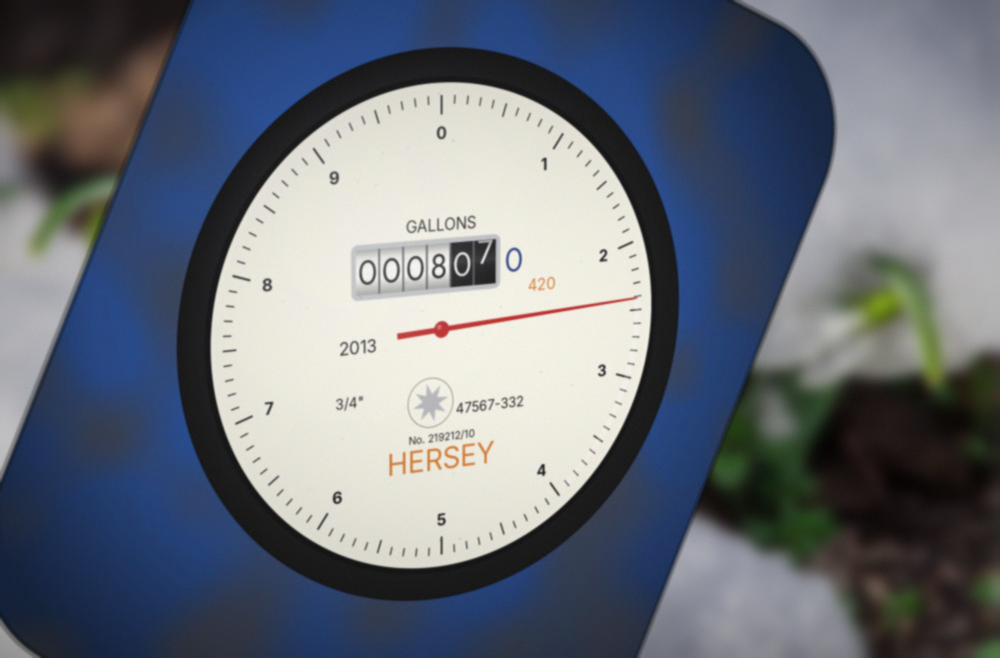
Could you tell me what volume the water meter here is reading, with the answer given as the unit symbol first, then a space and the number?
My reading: gal 8072.4
